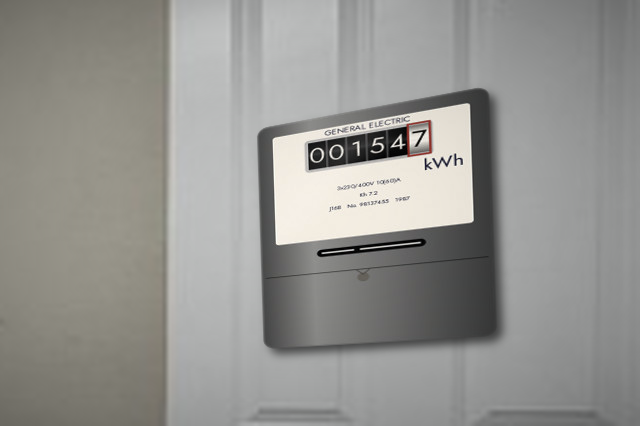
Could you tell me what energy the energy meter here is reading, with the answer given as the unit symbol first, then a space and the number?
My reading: kWh 154.7
